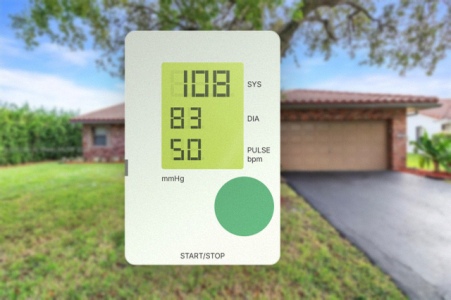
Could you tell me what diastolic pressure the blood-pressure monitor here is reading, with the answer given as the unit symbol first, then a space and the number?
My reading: mmHg 83
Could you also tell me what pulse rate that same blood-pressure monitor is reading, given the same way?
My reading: bpm 50
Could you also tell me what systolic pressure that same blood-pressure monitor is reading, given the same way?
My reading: mmHg 108
